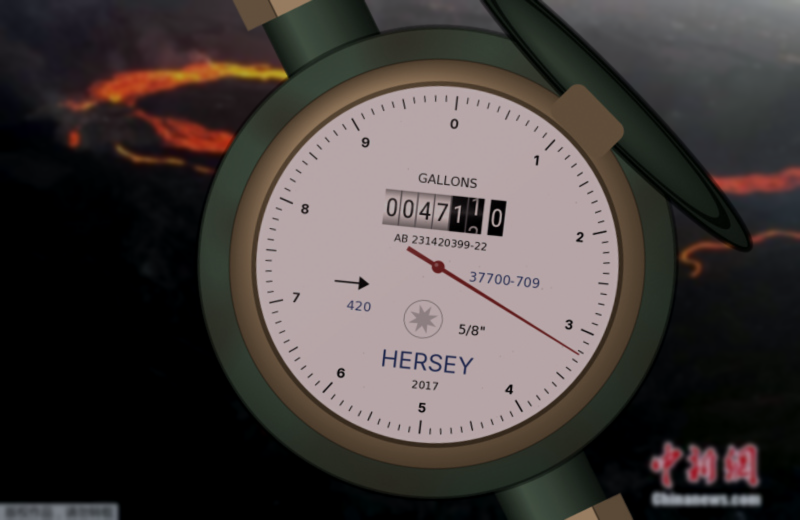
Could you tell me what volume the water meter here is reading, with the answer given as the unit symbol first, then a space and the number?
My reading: gal 47113.2
